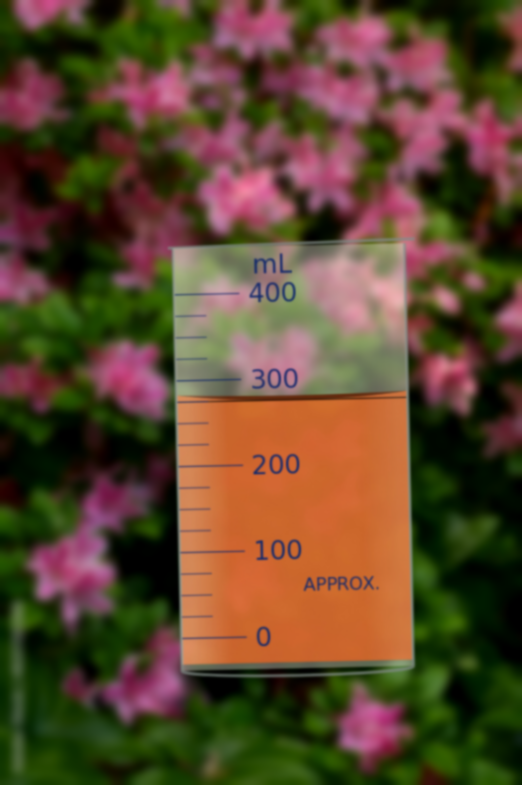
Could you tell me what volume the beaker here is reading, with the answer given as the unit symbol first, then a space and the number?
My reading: mL 275
